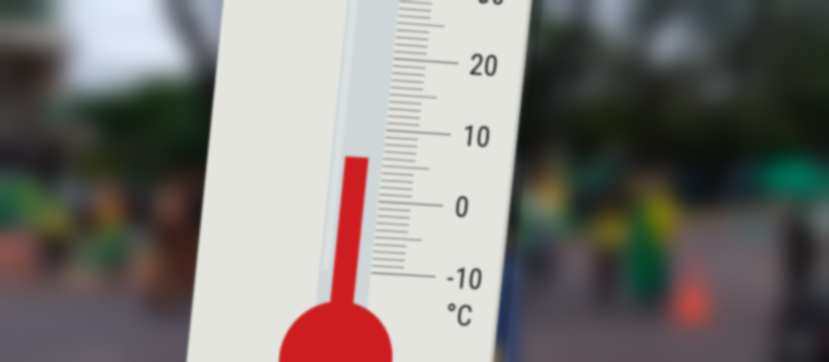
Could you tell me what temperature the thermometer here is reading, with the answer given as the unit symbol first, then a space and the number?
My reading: °C 6
